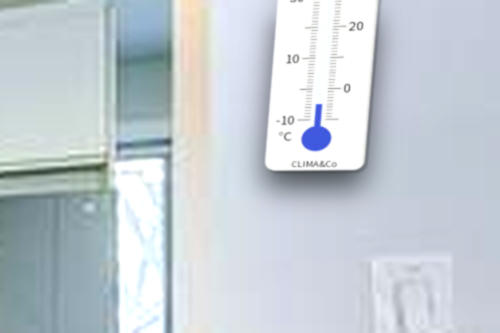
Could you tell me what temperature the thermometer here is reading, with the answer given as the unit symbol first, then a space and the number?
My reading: °C -5
